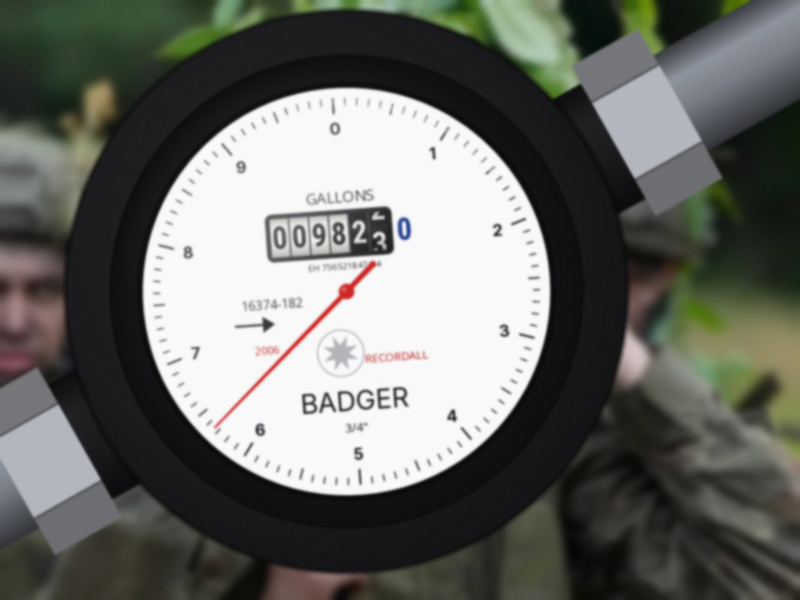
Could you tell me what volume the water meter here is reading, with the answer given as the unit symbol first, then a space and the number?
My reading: gal 98226.3
